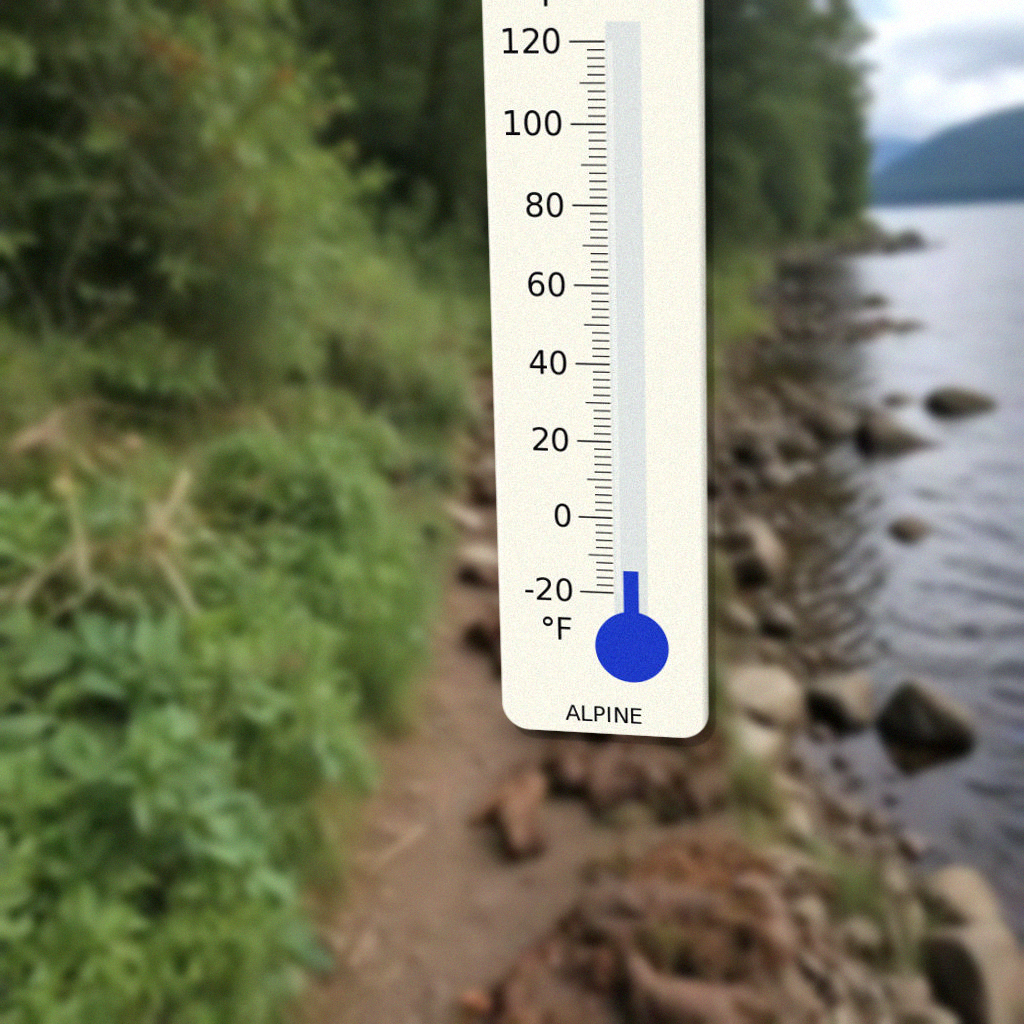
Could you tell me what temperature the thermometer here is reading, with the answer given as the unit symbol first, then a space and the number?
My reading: °F -14
